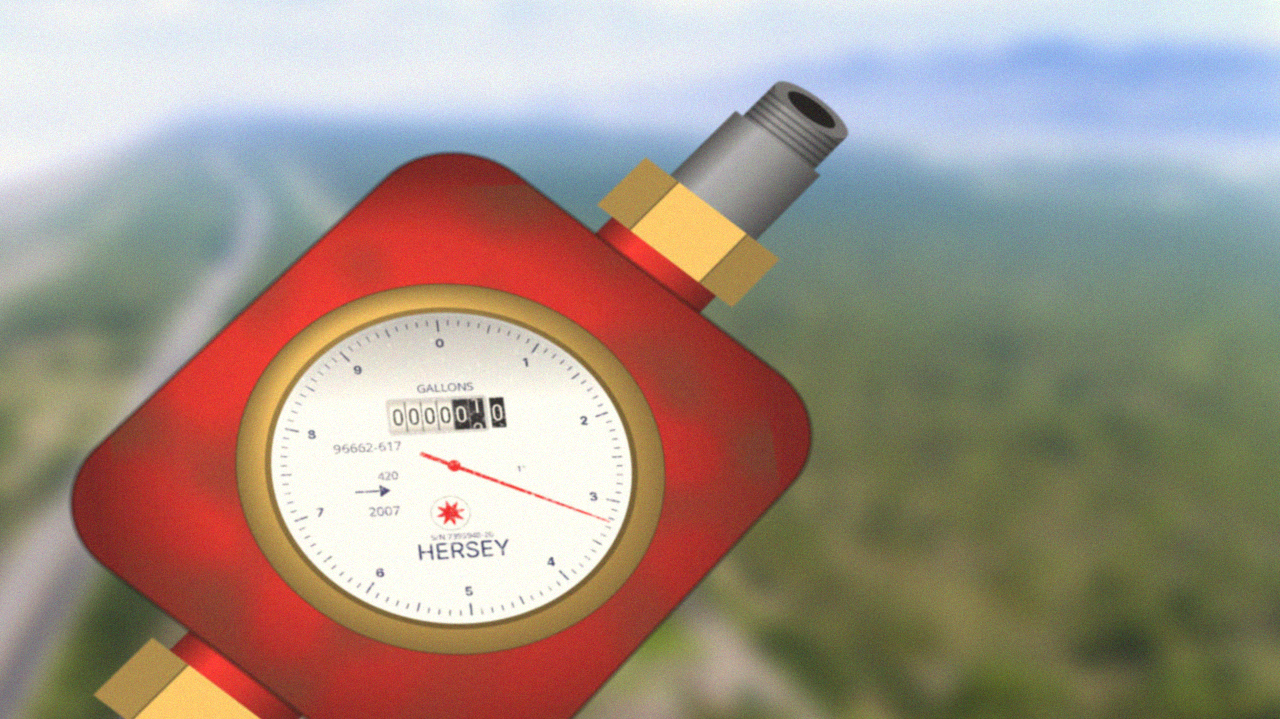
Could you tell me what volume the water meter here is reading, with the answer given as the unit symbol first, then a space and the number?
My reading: gal 13.2
